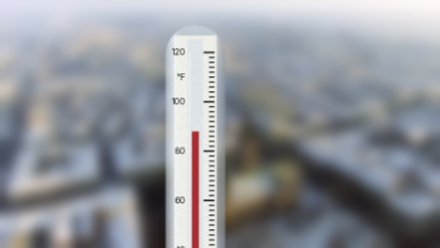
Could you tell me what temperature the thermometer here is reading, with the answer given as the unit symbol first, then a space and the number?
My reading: °F 88
